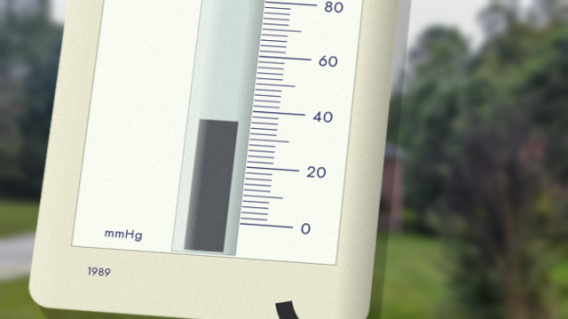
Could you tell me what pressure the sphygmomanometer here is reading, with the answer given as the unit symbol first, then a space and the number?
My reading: mmHg 36
